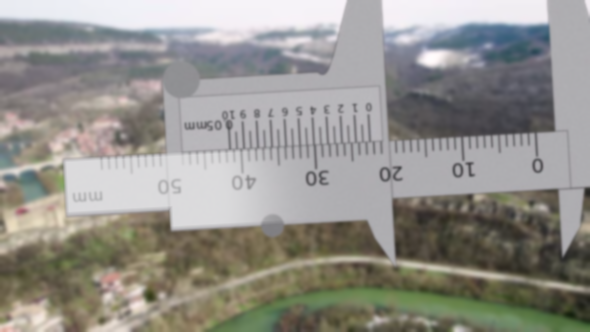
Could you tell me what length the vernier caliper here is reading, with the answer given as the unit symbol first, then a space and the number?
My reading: mm 22.5
